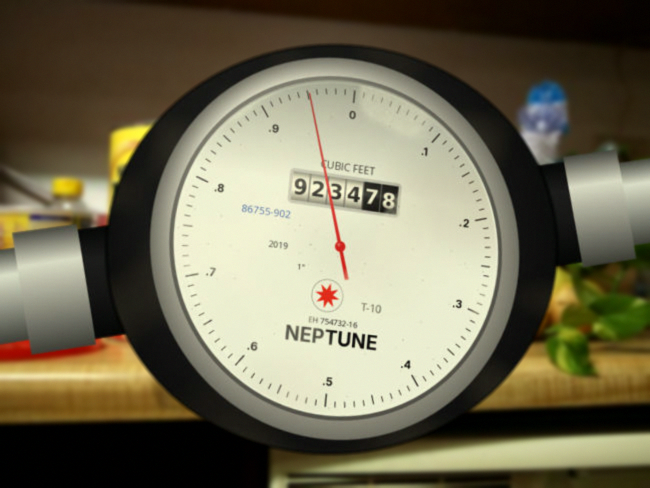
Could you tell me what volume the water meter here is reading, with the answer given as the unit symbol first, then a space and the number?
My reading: ft³ 923477.95
